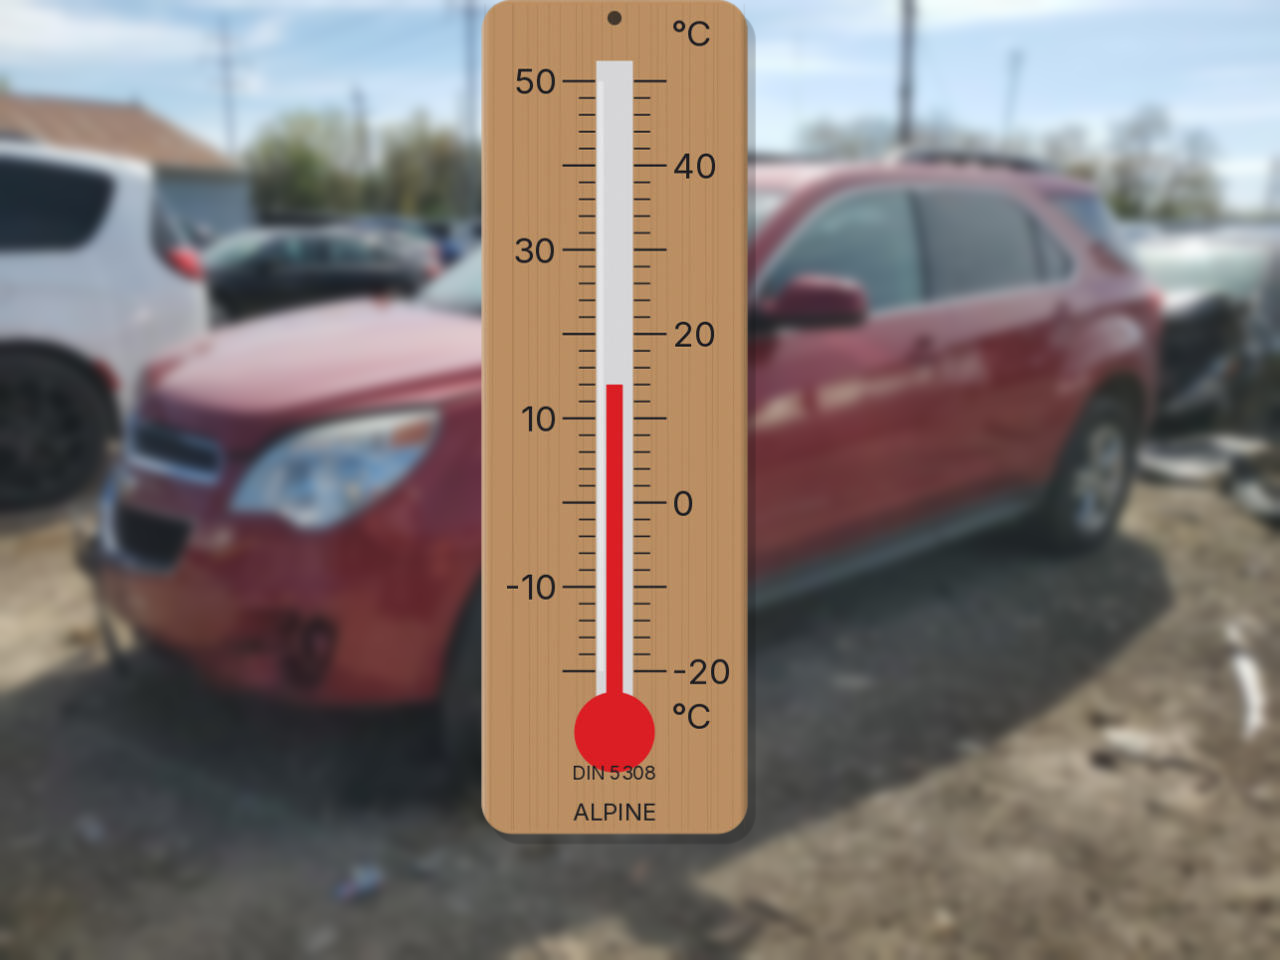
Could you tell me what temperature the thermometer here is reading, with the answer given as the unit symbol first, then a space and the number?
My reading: °C 14
